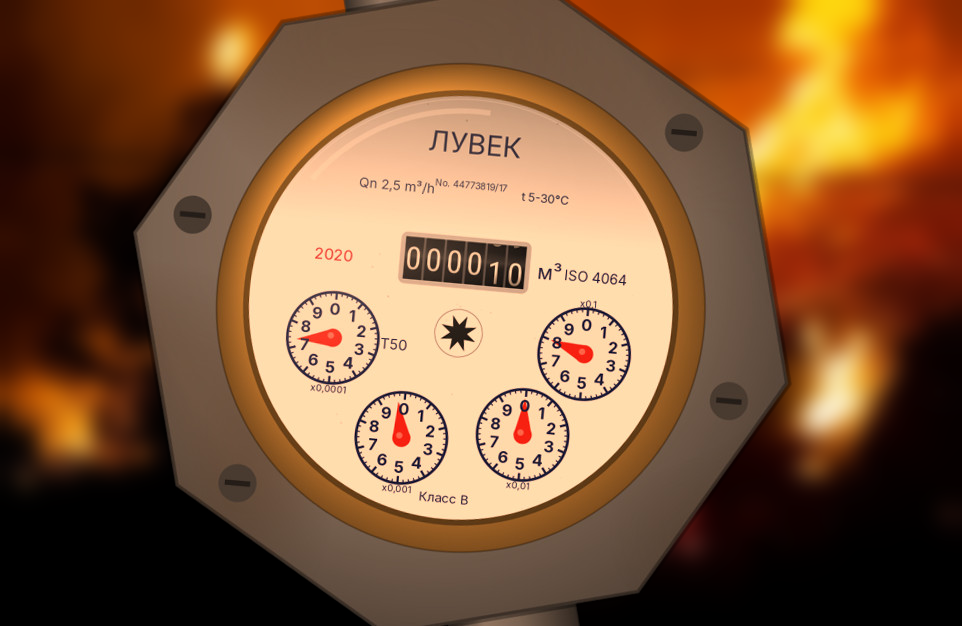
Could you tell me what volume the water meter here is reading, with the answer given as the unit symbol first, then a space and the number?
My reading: m³ 9.7997
